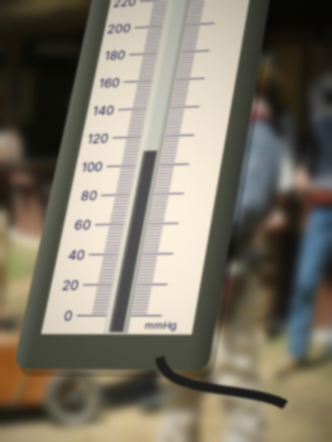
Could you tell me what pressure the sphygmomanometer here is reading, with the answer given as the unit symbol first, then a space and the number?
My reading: mmHg 110
